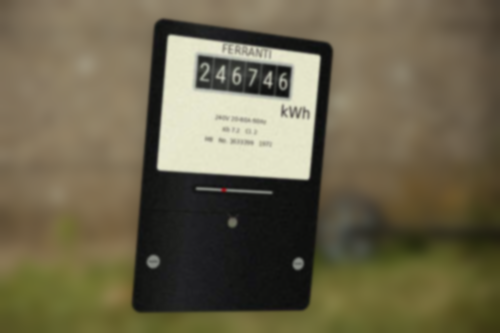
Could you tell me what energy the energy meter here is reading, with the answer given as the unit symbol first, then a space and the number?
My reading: kWh 246746
